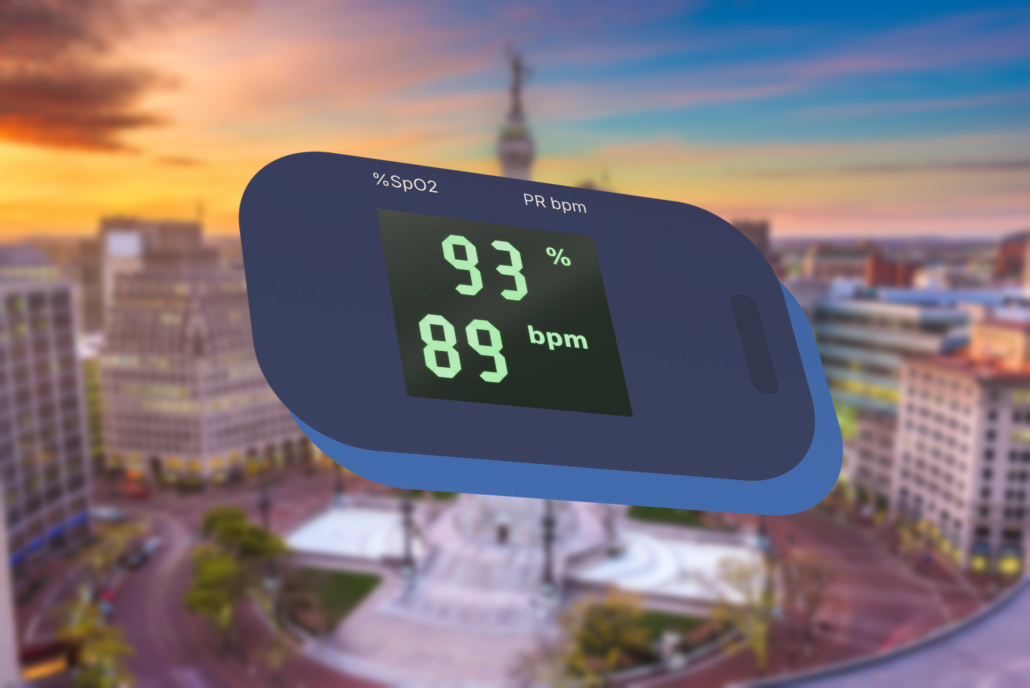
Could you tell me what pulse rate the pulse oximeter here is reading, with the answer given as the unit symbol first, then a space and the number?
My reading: bpm 89
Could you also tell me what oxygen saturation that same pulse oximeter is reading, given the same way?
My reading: % 93
